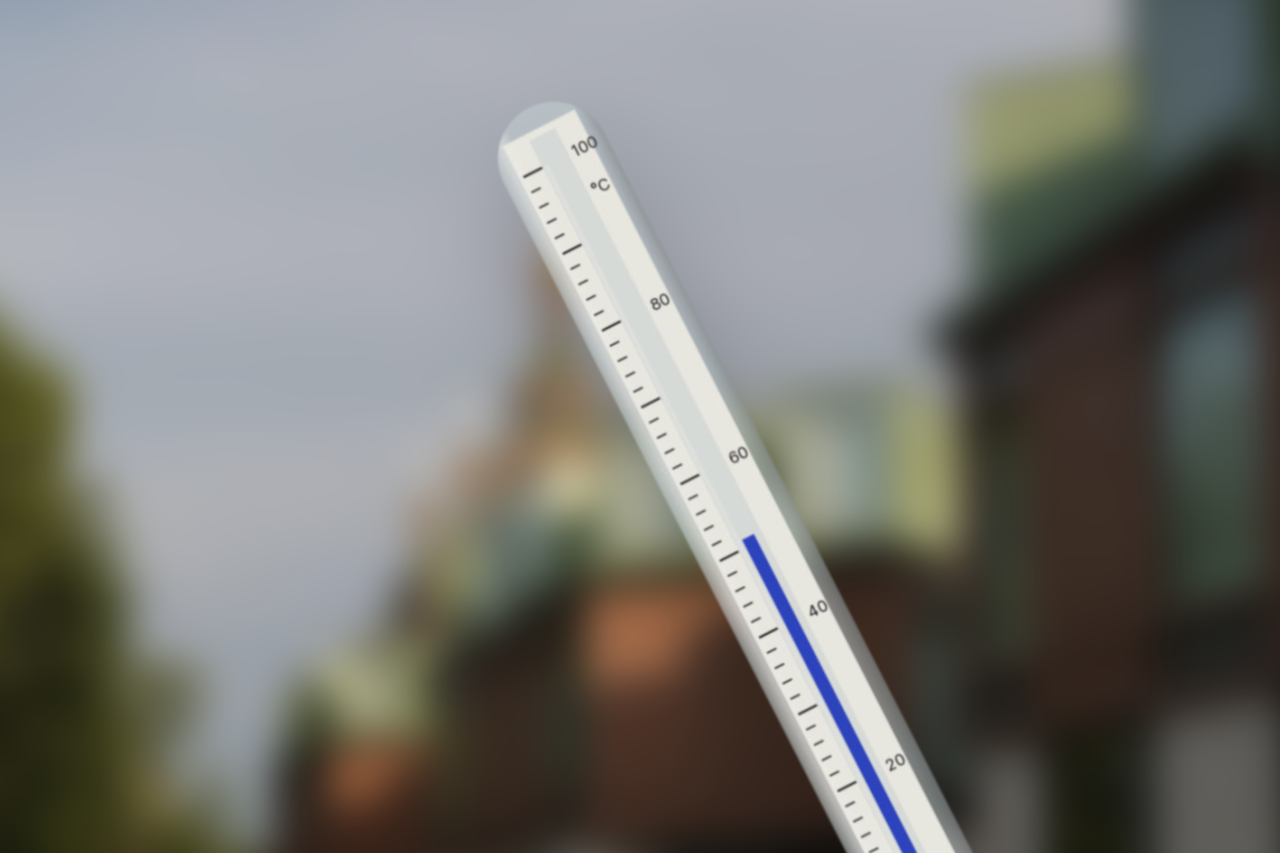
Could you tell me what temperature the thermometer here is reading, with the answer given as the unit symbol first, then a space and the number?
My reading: °C 51
